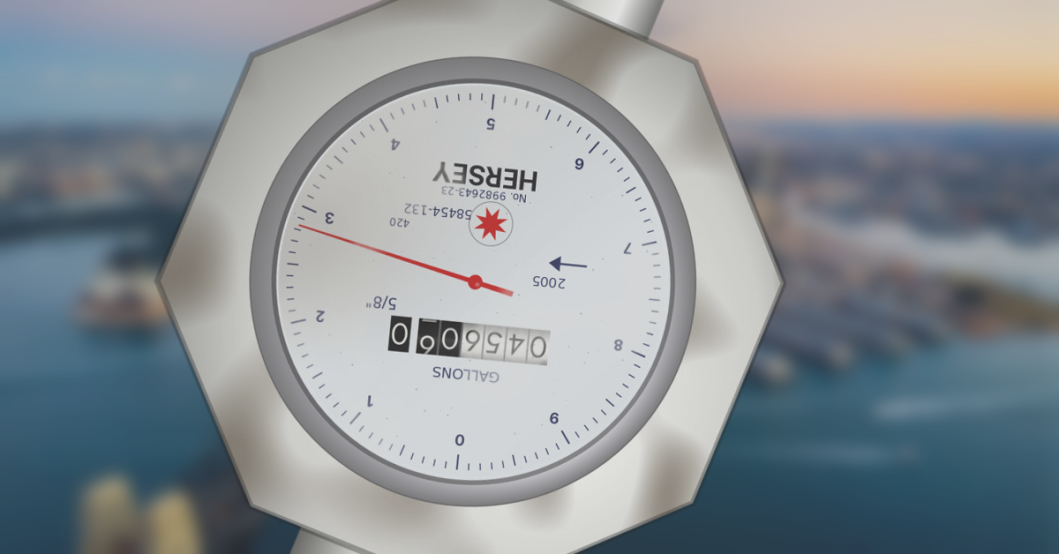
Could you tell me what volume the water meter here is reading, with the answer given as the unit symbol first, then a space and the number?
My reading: gal 456062.8
